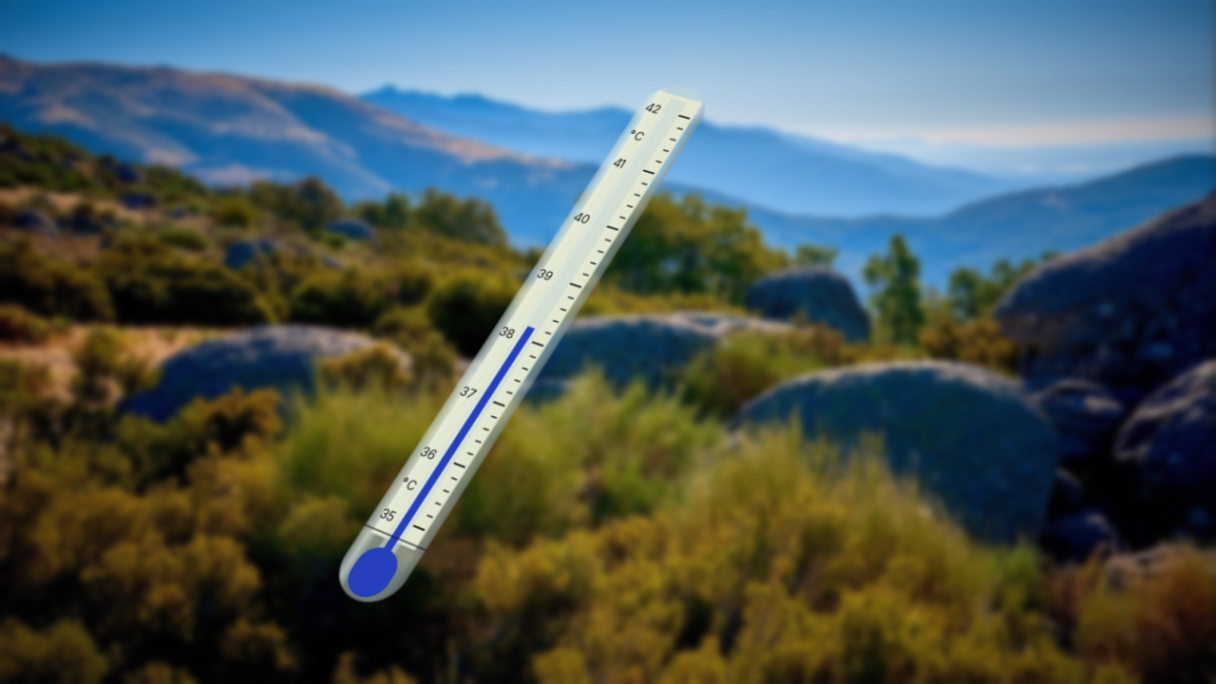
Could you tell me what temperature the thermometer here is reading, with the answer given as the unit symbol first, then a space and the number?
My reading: °C 38.2
